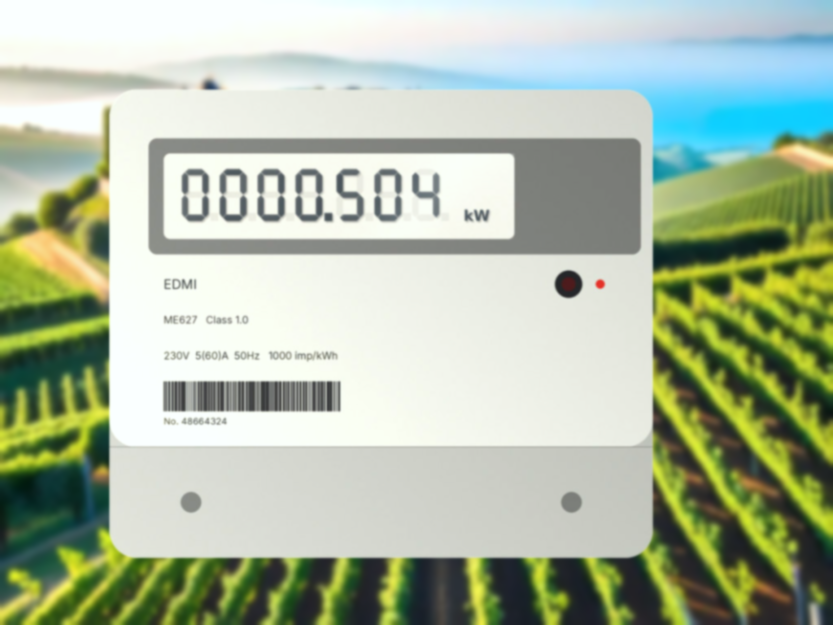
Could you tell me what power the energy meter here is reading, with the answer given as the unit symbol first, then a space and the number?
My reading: kW 0.504
